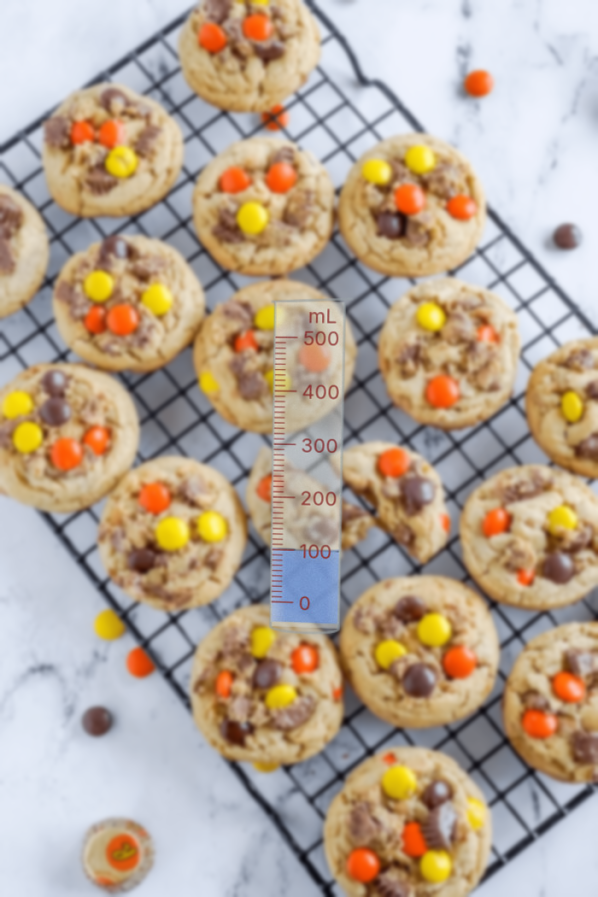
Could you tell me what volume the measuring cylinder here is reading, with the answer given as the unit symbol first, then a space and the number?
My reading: mL 100
